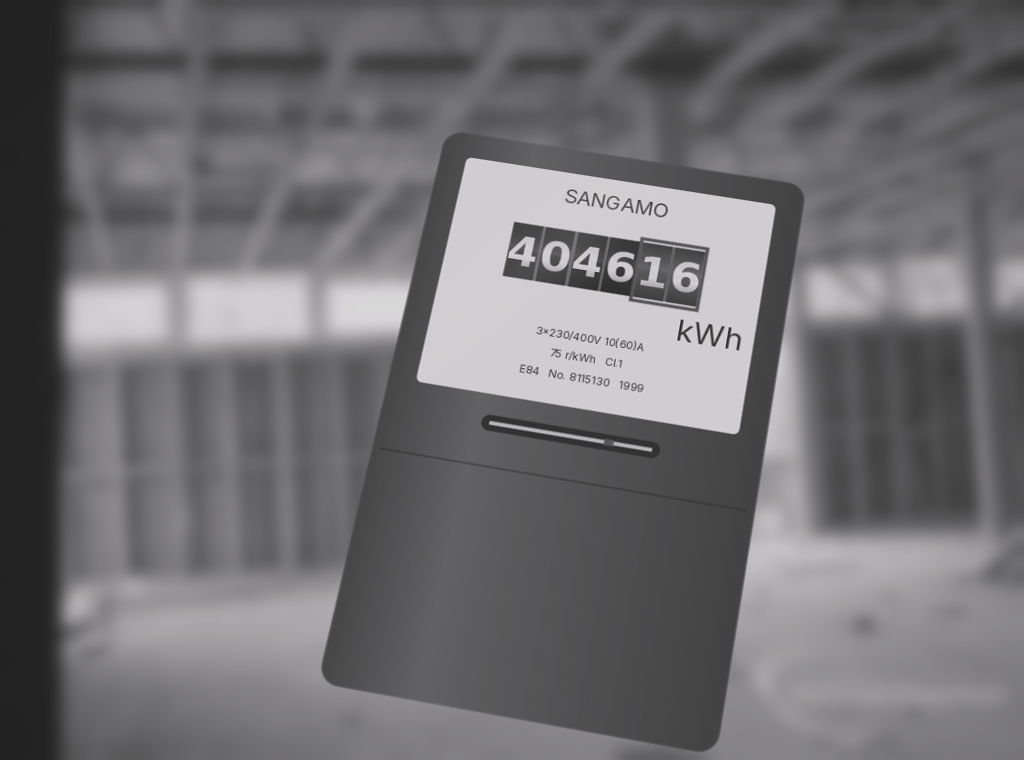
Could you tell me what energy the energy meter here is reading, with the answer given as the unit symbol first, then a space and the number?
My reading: kWh 4046.16
